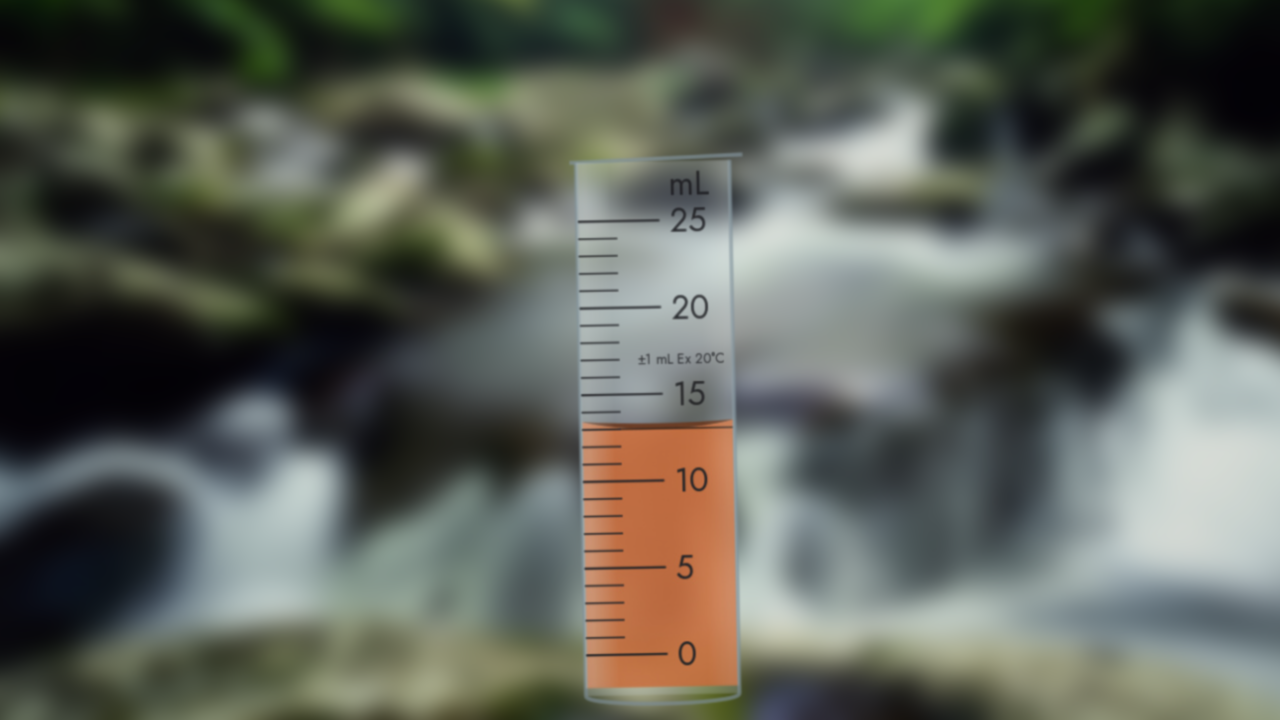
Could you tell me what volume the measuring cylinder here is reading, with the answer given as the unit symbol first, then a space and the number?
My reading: mL 13
